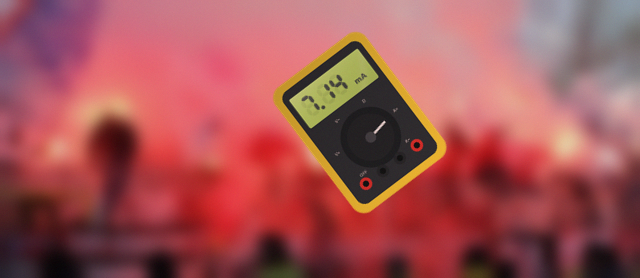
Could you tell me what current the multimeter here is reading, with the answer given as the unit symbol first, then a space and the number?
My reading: mA 7.14
